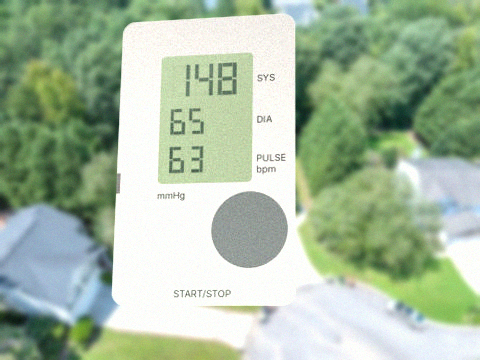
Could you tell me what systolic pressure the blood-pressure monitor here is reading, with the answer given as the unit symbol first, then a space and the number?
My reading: mmHg 148
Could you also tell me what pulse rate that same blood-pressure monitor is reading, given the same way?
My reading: bpm 63
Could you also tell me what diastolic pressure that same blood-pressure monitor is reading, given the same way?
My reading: mmHg 65
